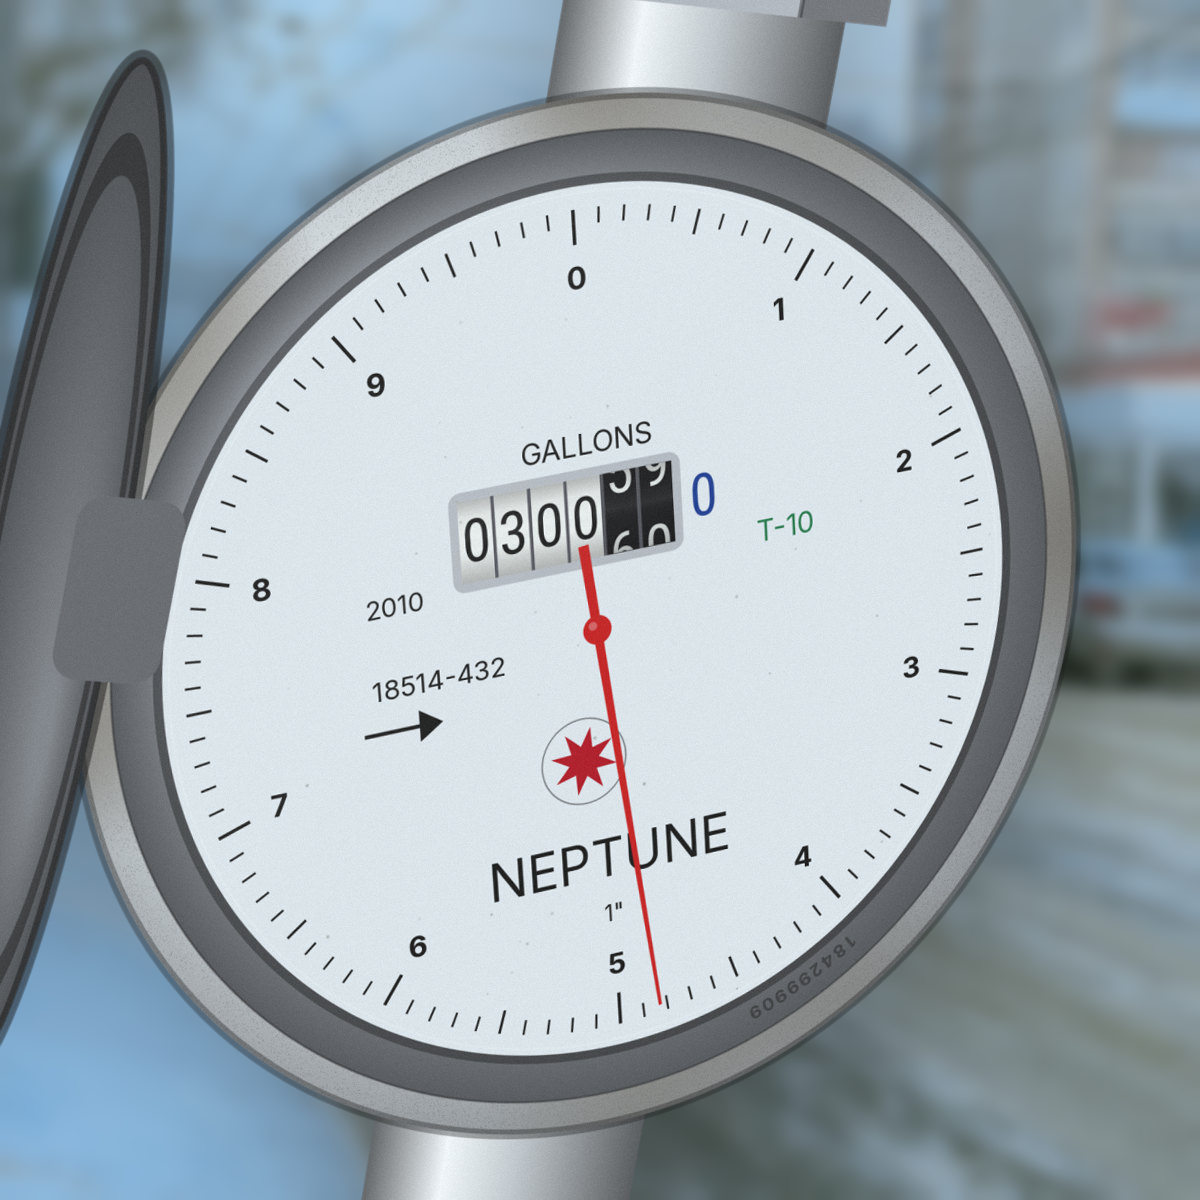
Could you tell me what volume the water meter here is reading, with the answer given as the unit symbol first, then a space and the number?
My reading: gal 300594.8
